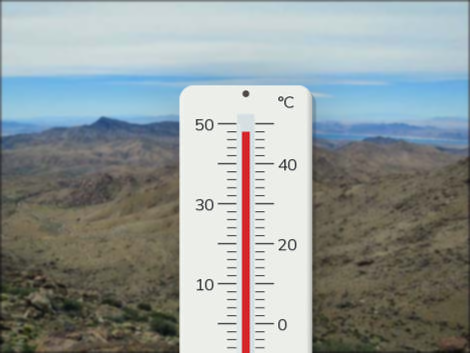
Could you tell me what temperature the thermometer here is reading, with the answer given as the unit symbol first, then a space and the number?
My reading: °C 48
